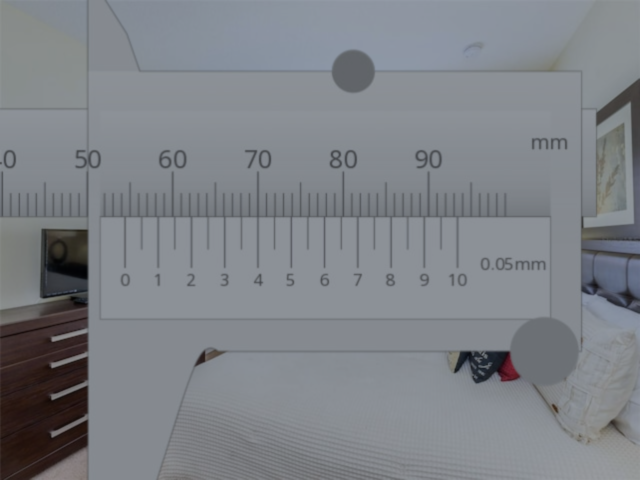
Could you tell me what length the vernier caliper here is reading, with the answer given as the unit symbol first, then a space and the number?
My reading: mm 54.4
